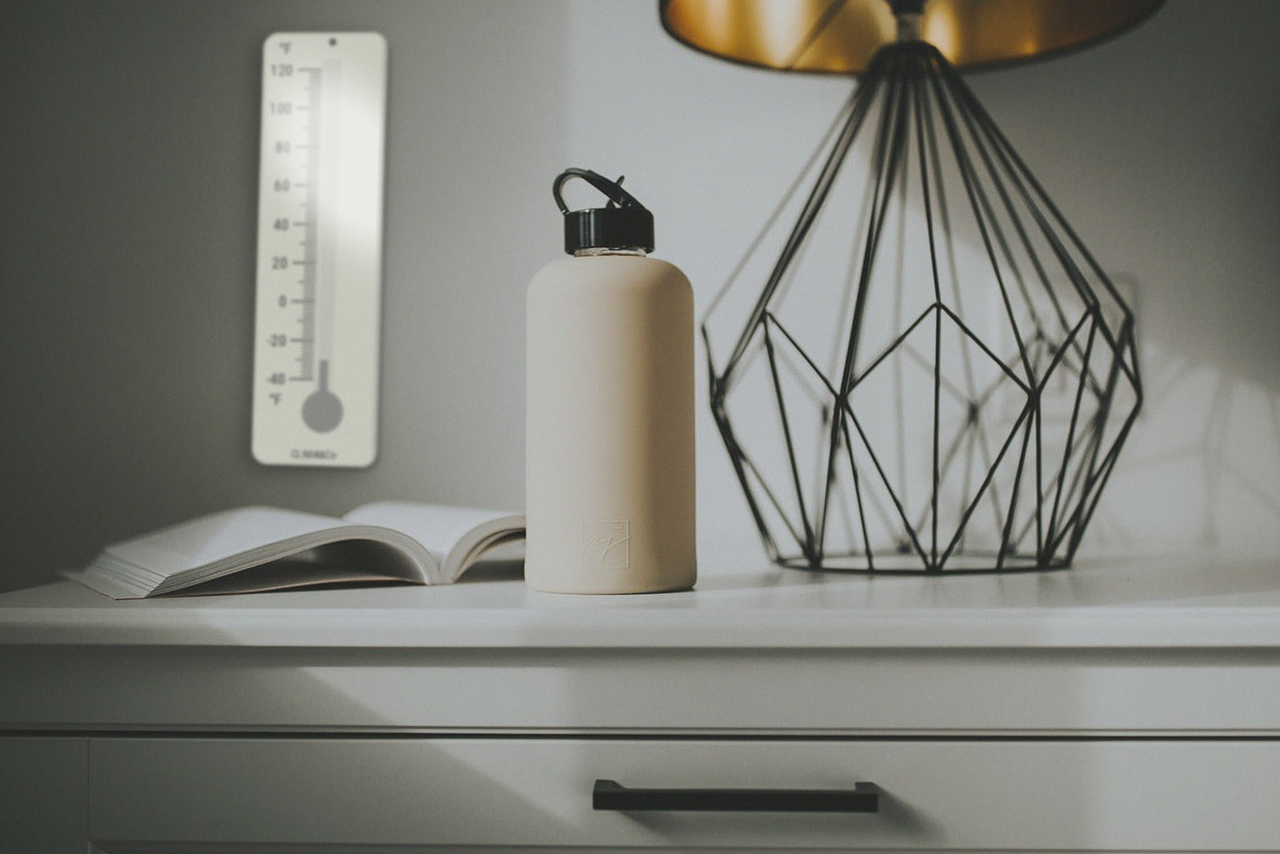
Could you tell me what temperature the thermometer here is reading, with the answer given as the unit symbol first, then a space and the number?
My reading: °F -30
